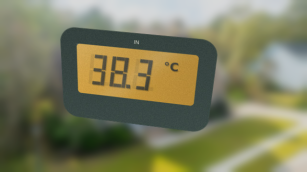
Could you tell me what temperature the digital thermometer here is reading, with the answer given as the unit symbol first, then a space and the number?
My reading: °C 38.3
